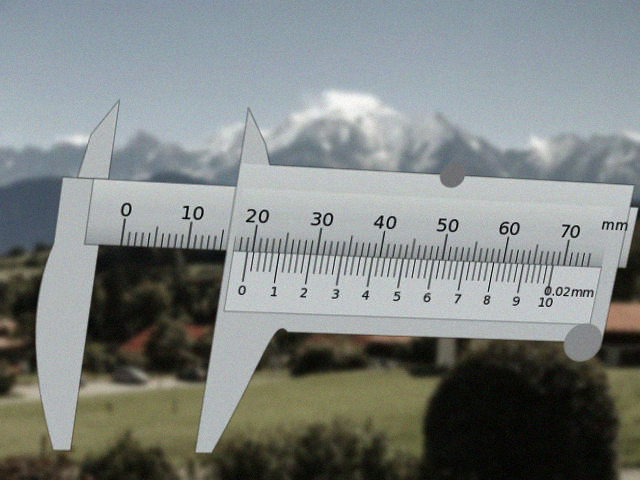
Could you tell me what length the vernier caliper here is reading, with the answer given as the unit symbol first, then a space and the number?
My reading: mm 19.2
